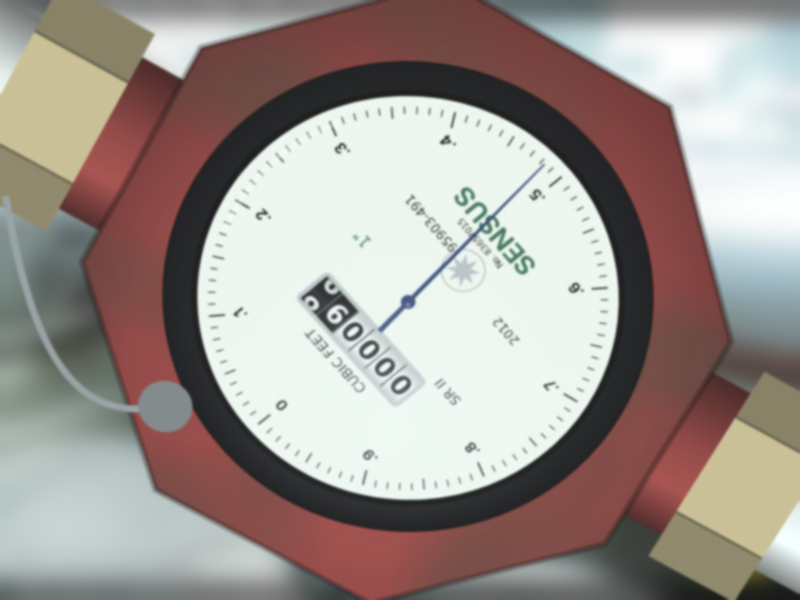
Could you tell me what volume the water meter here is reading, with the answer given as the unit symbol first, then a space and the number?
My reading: ft³ 98.48
